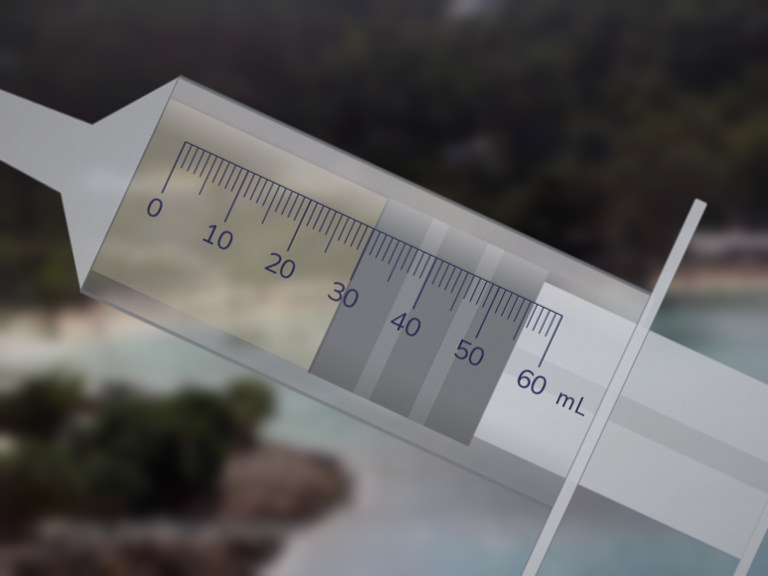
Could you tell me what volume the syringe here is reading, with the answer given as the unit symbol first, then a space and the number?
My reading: mL 30
